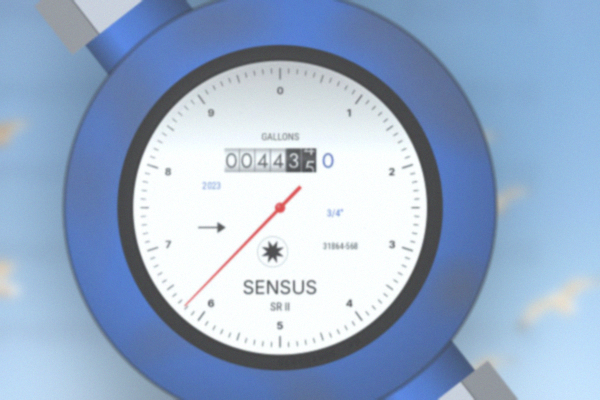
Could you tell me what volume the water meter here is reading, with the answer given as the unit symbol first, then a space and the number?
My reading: gal 44346.2
